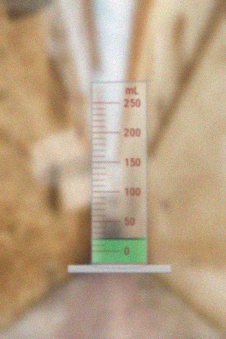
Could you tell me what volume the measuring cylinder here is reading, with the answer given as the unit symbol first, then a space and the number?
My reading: mL 20
